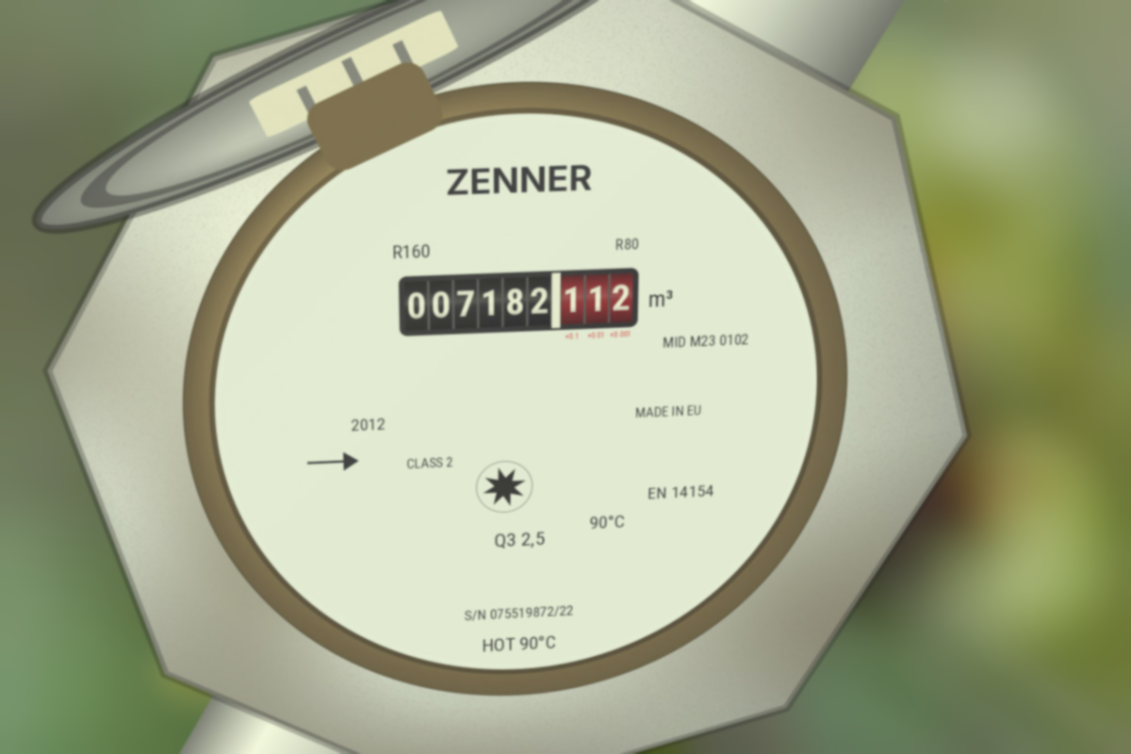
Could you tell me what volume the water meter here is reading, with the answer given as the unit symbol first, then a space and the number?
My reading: m³ 7182.112
